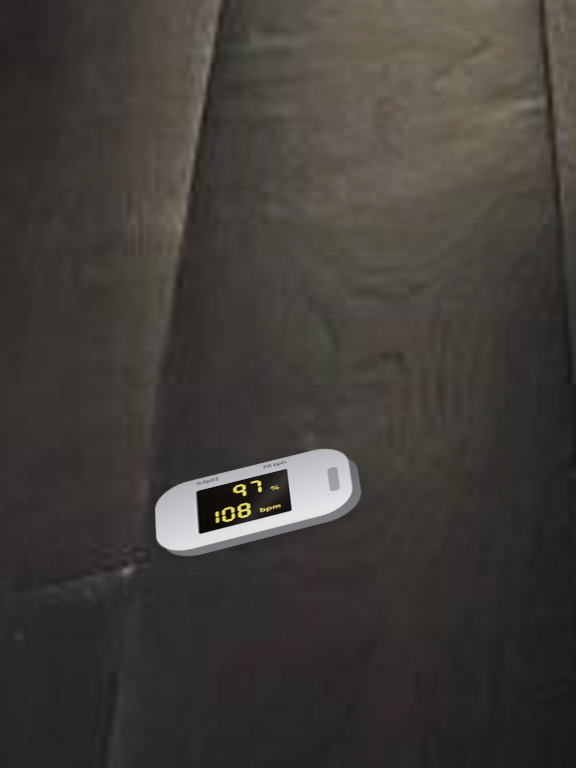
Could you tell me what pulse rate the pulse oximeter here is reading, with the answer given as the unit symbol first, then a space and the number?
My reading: bpm 108
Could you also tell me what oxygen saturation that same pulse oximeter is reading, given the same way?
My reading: % 97
